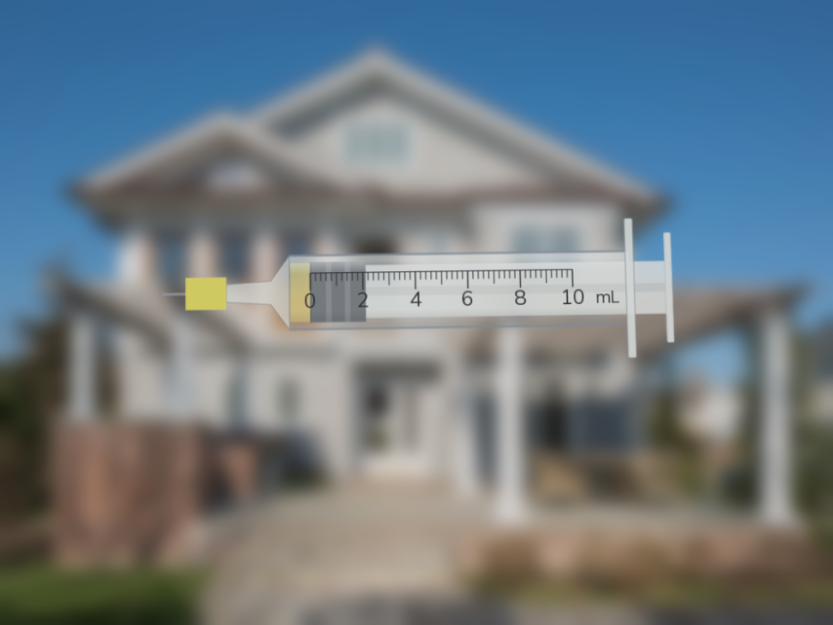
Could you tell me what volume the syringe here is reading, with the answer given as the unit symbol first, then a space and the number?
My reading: mL 0
